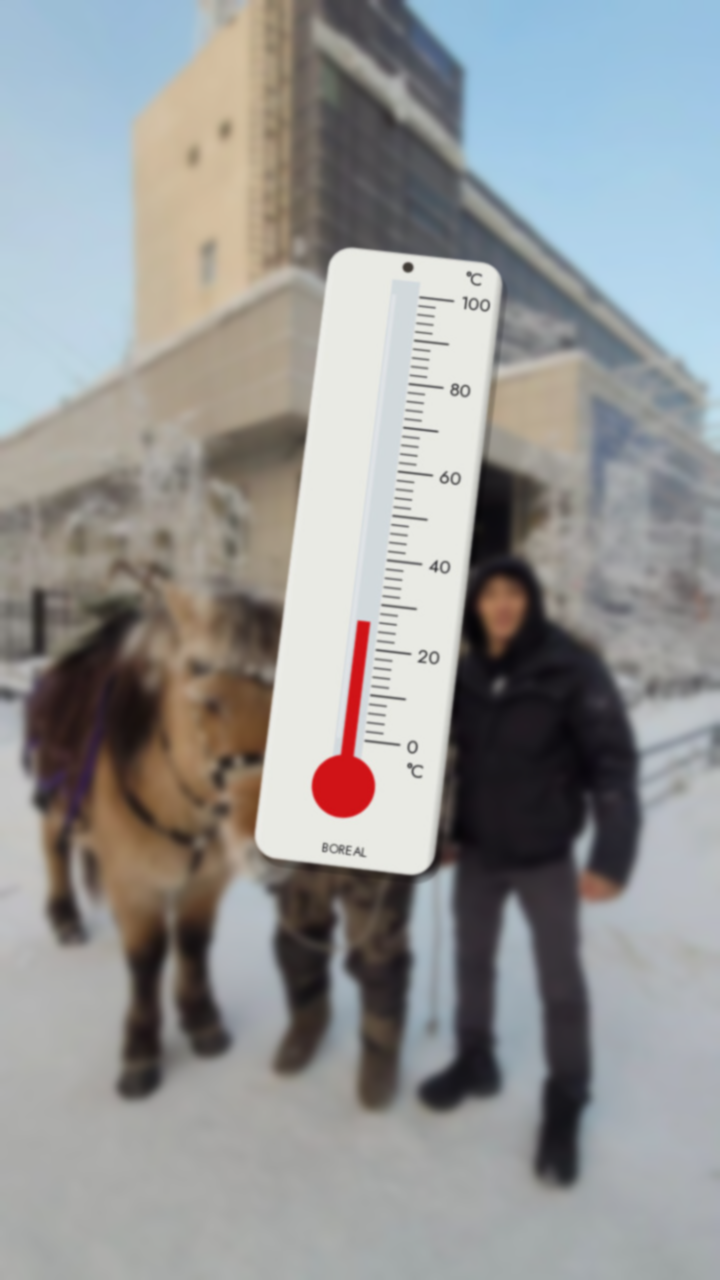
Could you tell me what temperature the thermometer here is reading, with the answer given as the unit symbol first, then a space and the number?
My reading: °C 26
